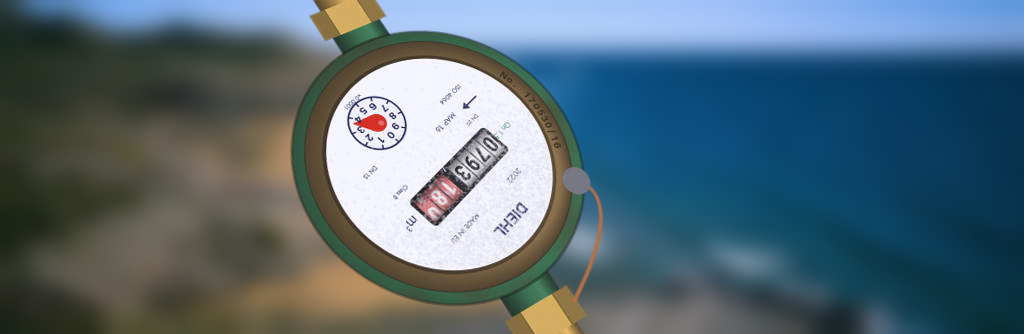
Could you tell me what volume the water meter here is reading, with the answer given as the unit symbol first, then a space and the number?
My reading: m³ 793.1803
